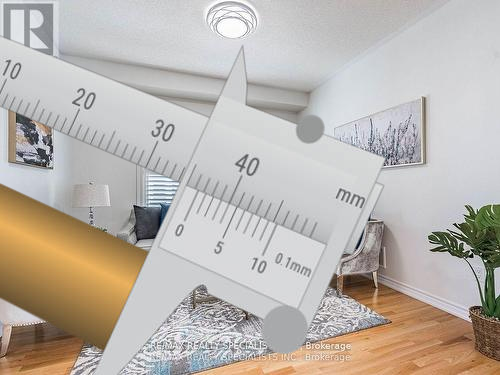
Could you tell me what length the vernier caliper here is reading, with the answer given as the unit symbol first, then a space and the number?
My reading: mm 36.4
